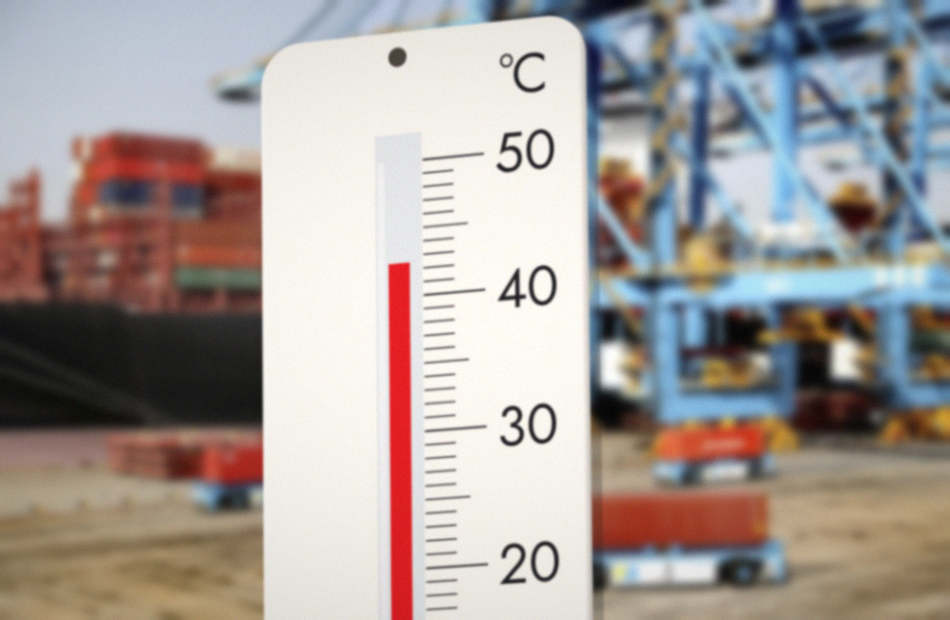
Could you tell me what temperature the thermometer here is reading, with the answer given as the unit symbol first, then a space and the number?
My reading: °C 42.5
